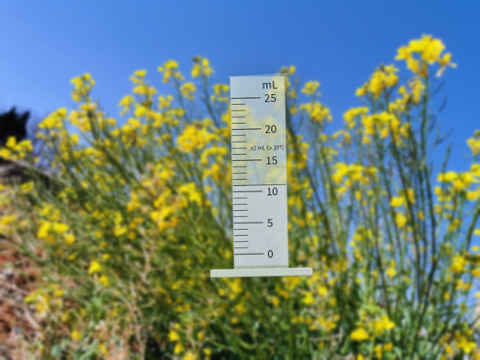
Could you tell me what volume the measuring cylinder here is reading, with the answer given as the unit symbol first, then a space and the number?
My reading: mL 11
